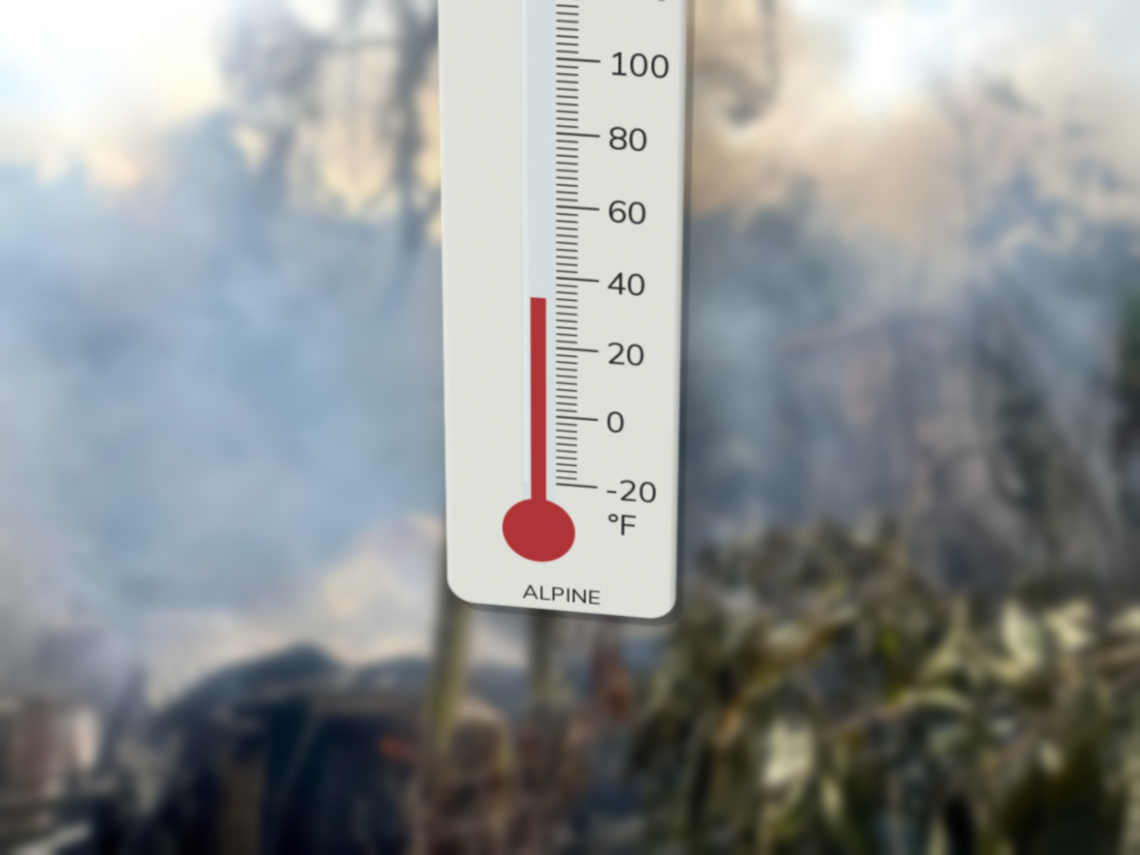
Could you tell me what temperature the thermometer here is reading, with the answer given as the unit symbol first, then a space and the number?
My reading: °F 34
